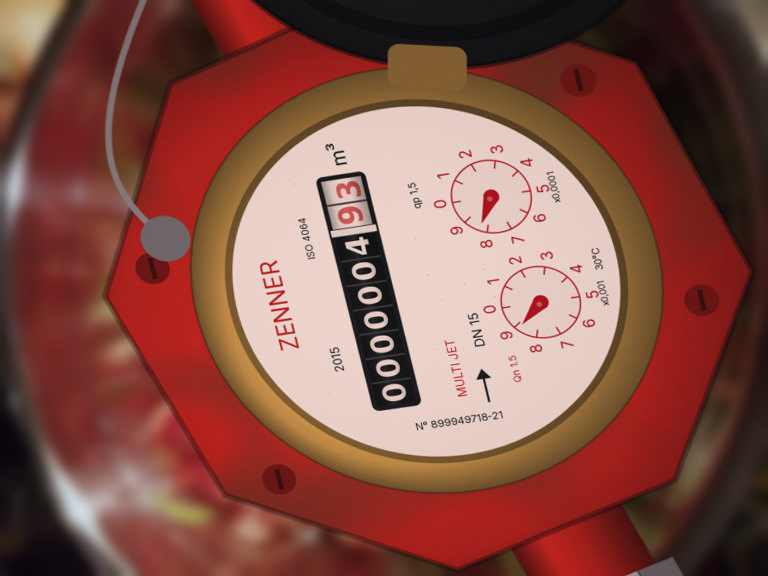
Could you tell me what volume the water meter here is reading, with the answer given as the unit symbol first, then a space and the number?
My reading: m³ 4.9288
